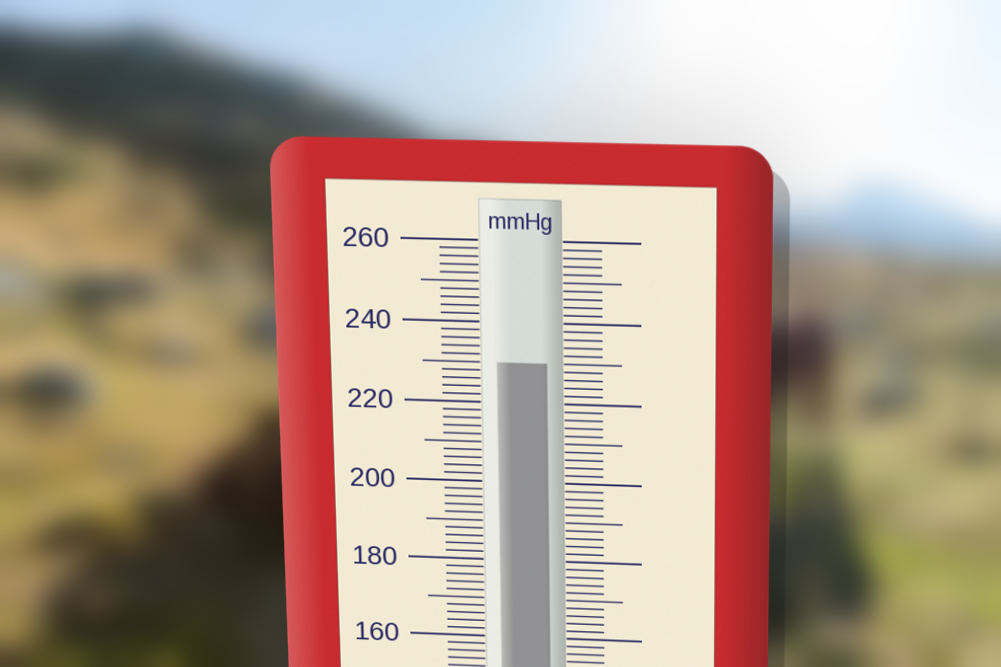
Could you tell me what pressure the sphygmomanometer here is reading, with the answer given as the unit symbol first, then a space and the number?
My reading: mmHg 230
